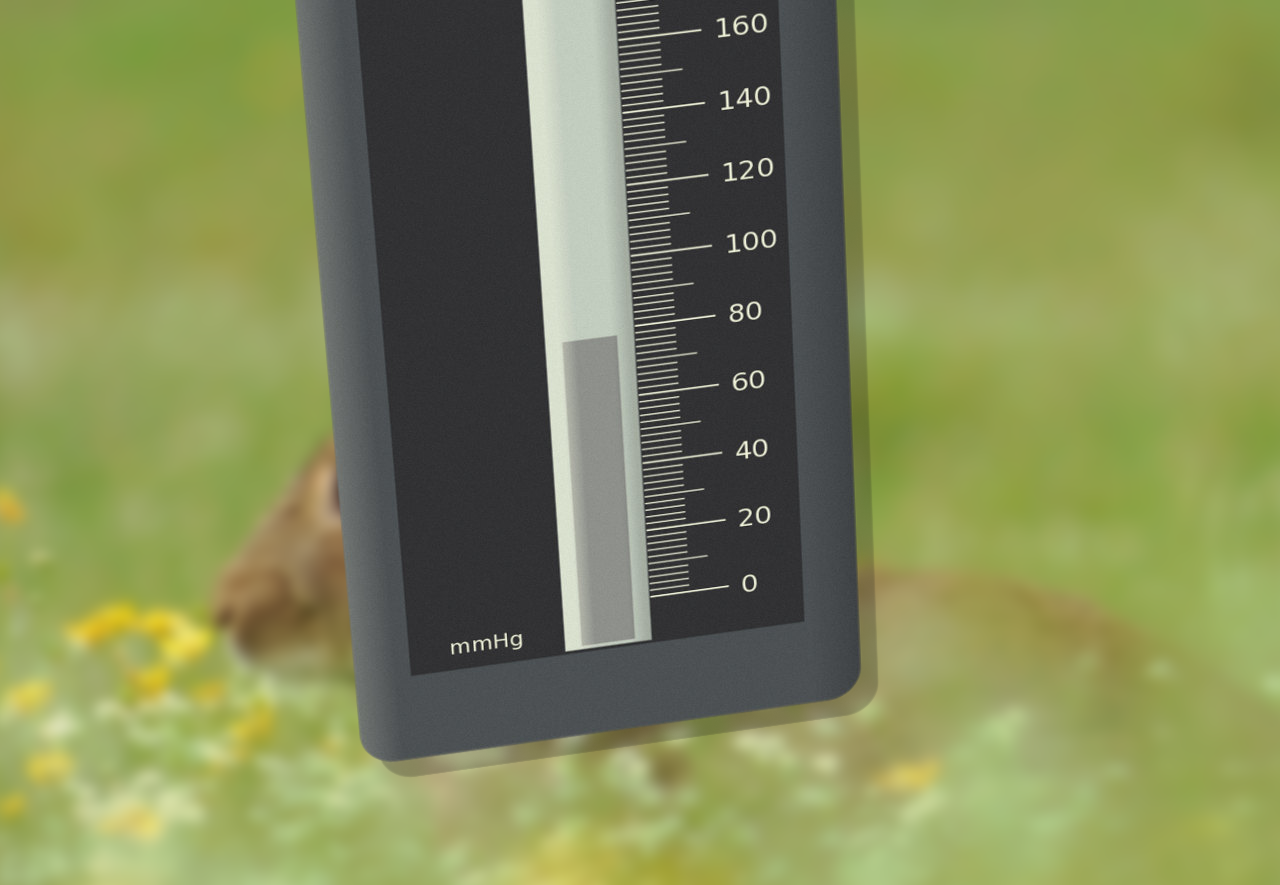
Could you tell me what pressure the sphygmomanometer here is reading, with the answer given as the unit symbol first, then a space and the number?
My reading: mmHg 78
